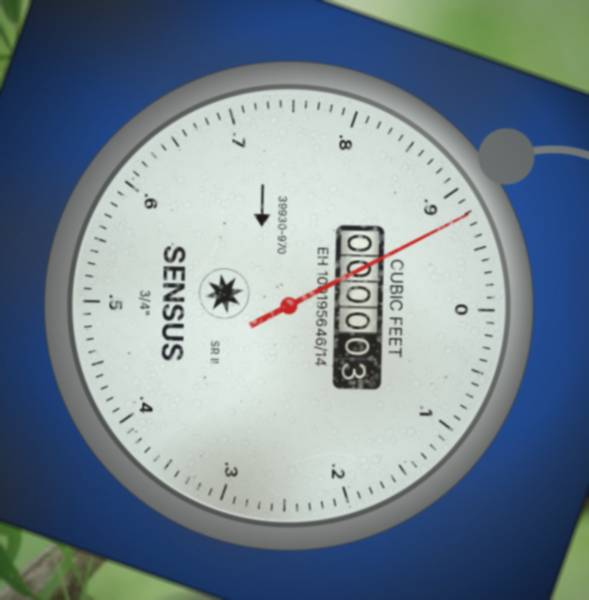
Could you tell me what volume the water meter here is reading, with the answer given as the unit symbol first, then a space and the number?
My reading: ft³ 2.92
